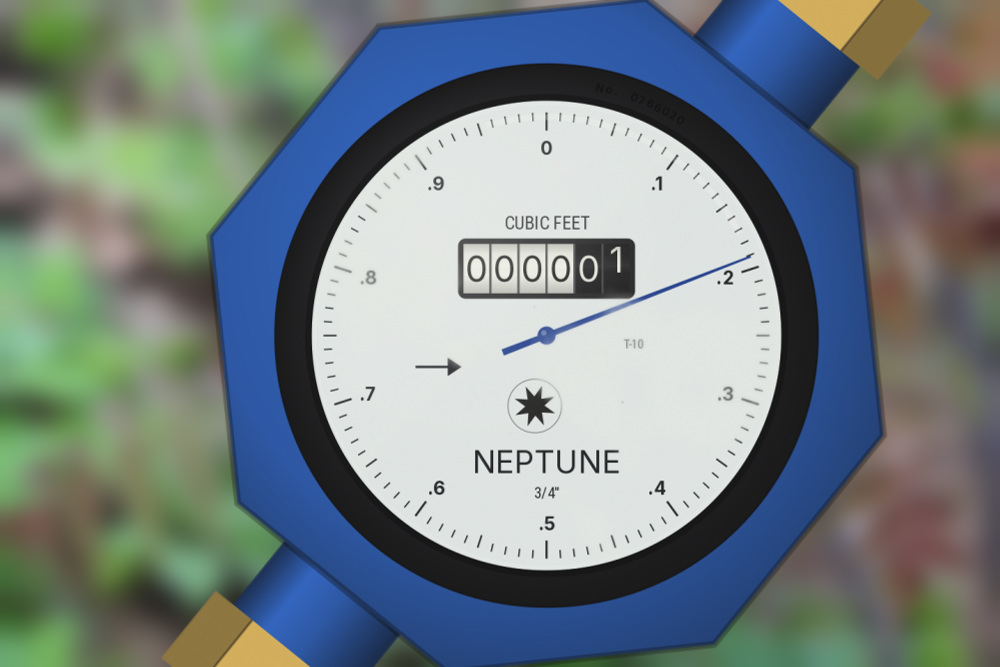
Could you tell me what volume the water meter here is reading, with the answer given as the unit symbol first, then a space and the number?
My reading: ft³ 1.19
